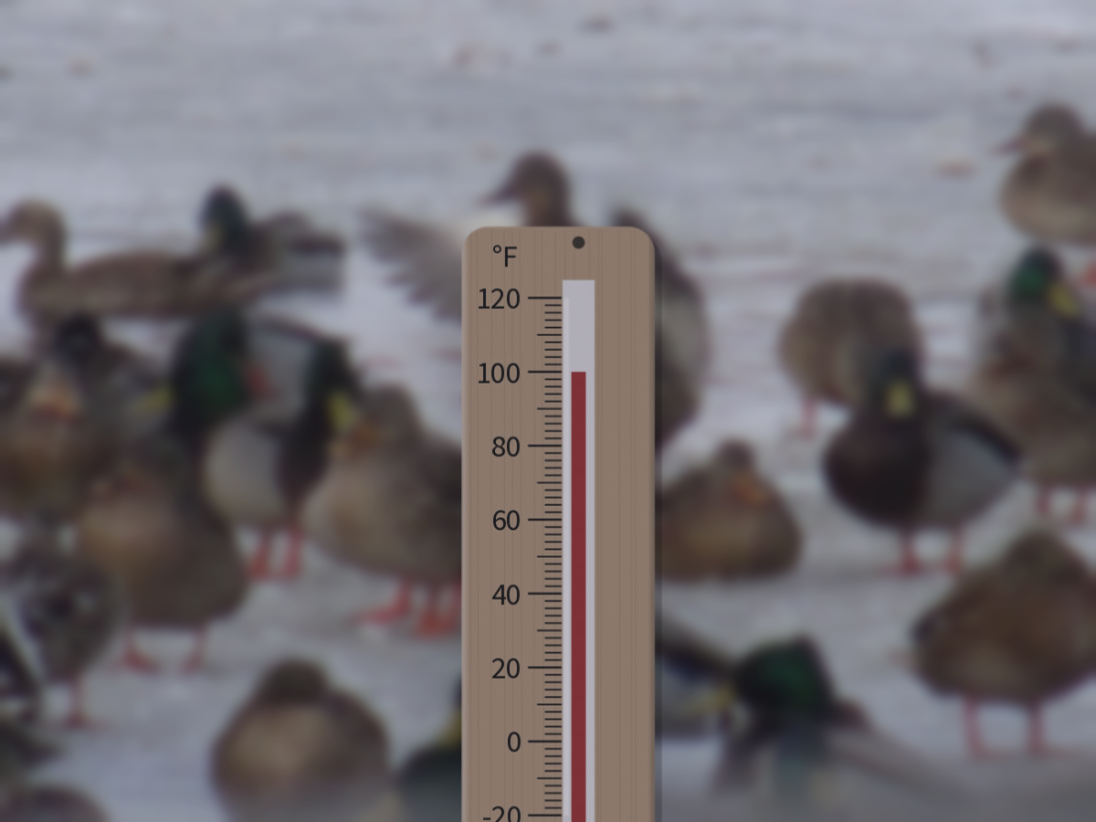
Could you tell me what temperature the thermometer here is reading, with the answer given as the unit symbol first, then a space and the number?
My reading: °F 100
